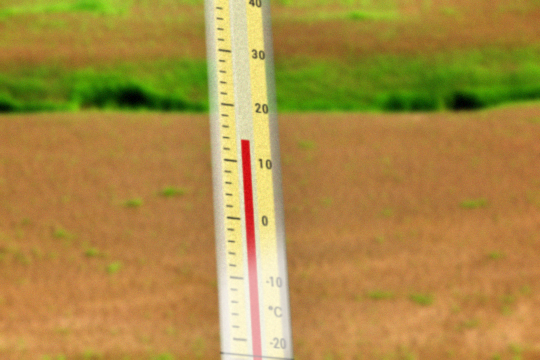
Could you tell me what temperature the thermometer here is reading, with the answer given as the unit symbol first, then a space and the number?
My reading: °C 14
